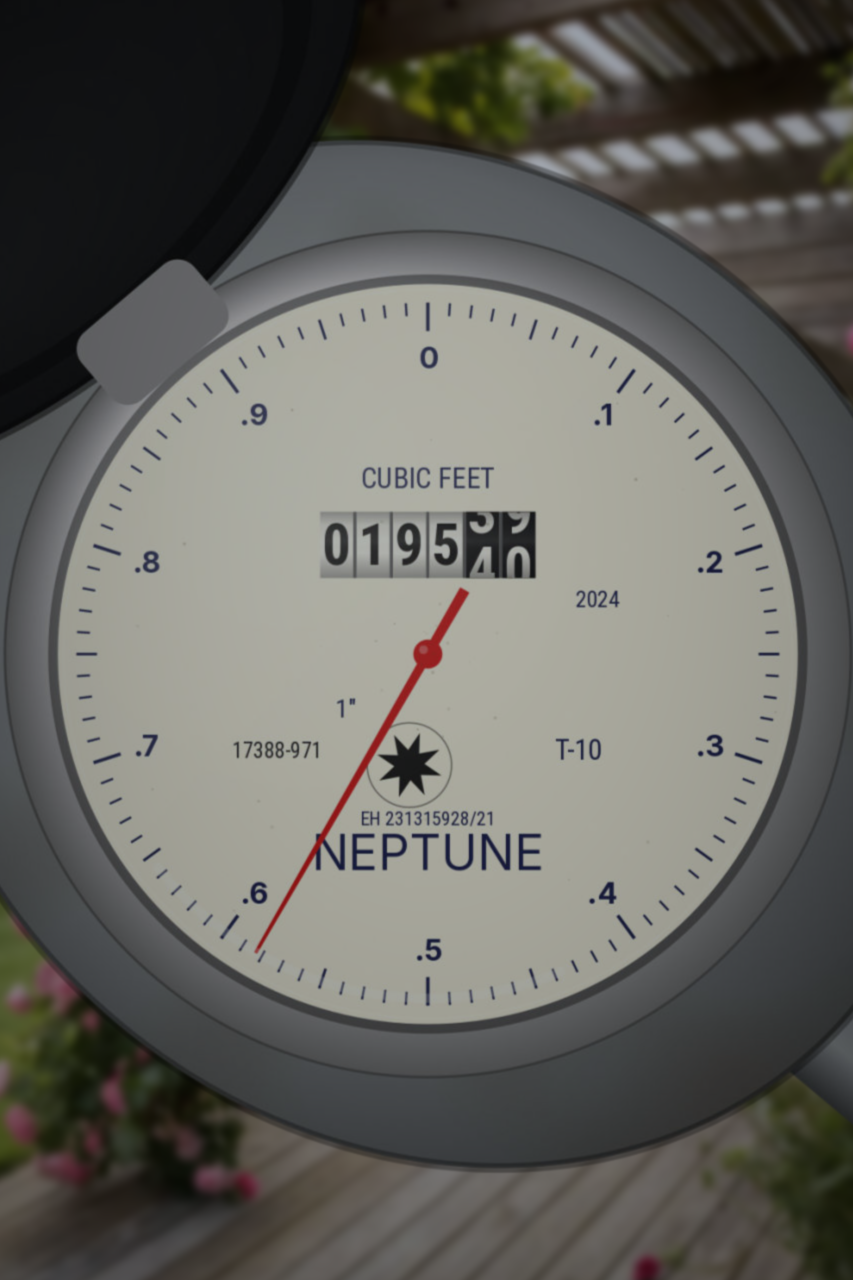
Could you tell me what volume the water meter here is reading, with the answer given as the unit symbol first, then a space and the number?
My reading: ft³ 19539.58
